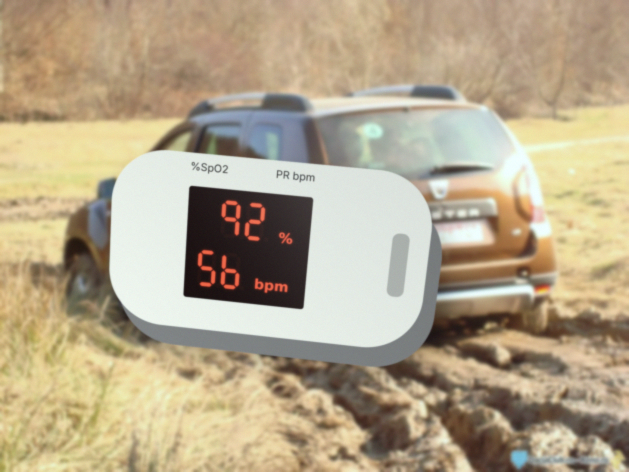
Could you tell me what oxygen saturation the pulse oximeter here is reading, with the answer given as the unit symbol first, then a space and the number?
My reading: % 92
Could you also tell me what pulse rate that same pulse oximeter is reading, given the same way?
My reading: bpm 56
